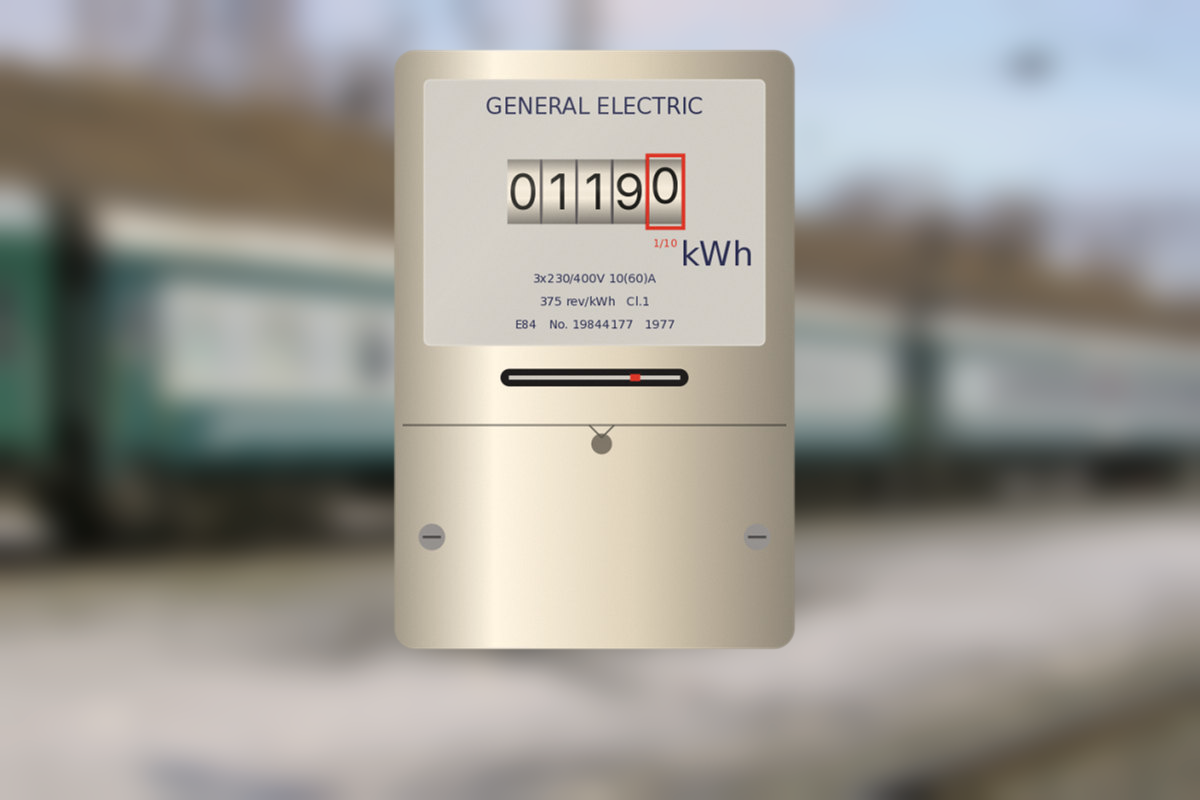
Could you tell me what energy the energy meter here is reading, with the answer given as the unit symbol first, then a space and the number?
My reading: kWh 119.0
